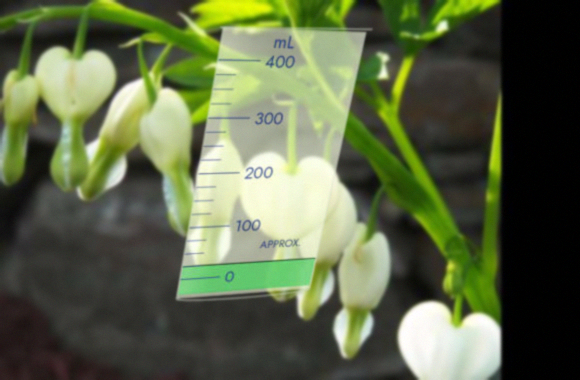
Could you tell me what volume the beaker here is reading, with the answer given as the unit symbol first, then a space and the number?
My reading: mL 25
